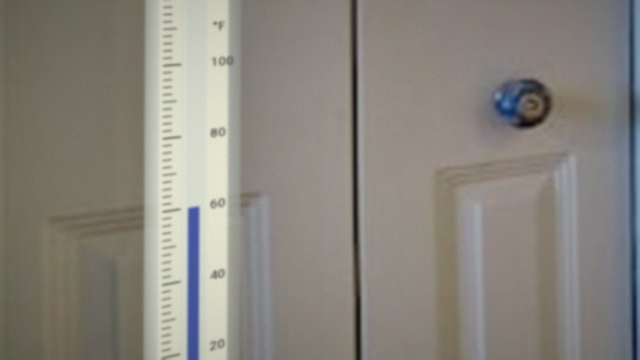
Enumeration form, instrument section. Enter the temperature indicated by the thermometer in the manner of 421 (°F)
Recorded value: 60 (°F)
